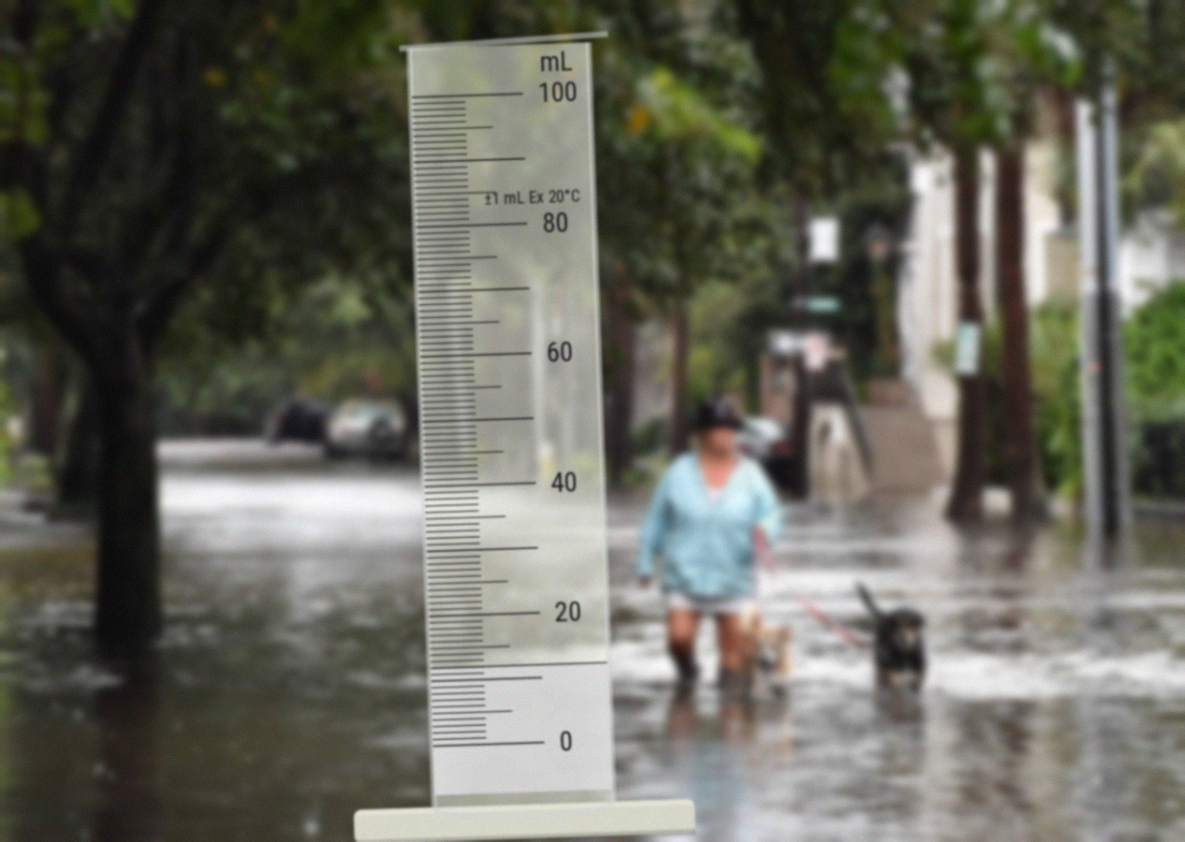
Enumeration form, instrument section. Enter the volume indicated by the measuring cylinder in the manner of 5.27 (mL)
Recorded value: 12 (mL)
